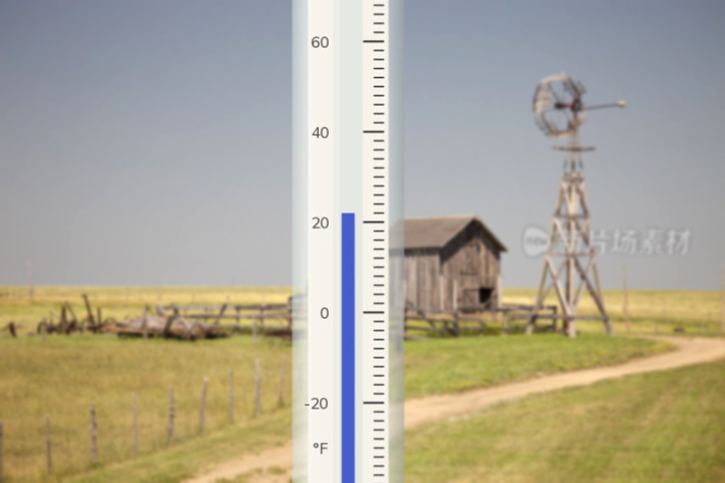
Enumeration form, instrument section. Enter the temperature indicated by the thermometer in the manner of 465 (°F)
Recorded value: 22 (°F)
